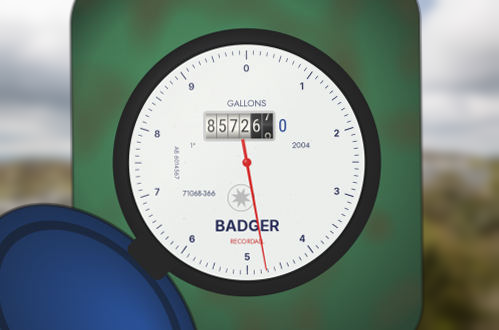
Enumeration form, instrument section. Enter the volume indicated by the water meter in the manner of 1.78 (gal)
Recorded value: 8572674.7 (gal)
